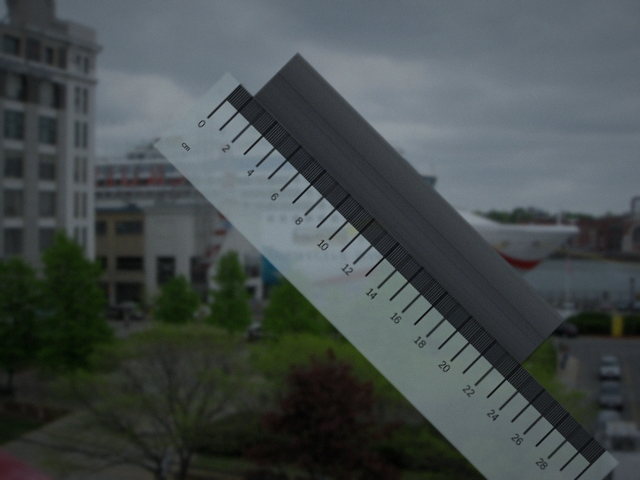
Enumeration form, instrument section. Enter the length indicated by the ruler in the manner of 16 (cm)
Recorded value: 22 (cm)
